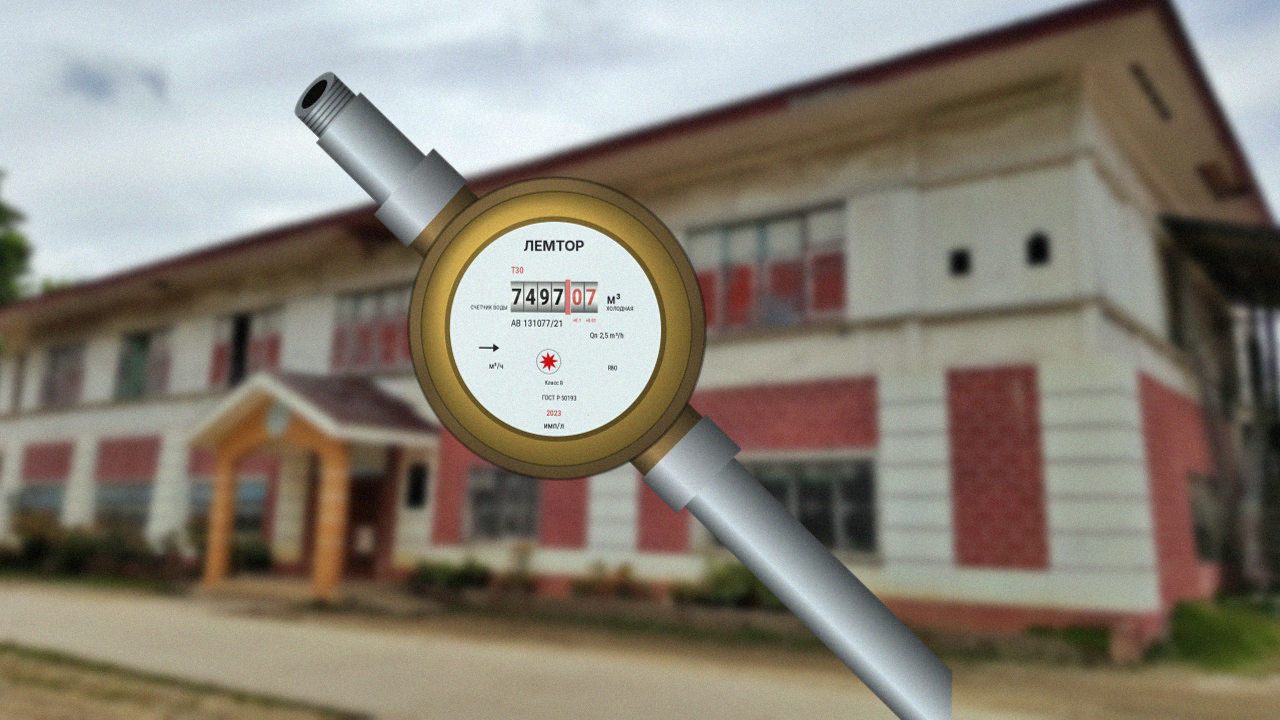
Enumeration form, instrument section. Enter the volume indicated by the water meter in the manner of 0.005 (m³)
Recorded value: 7497.07 (m³)
